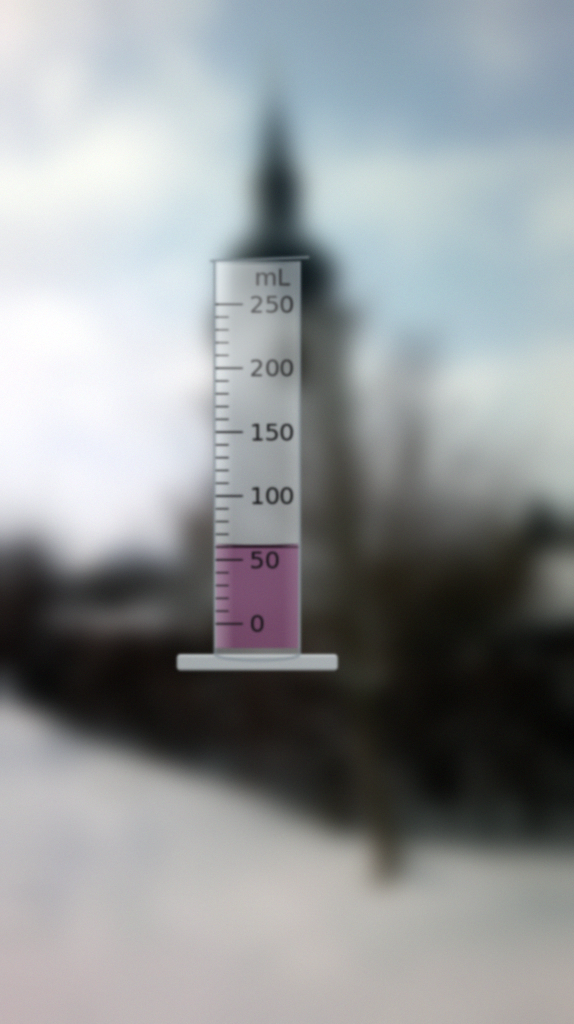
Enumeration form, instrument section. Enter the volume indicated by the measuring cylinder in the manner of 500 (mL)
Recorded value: 60 (mL)
